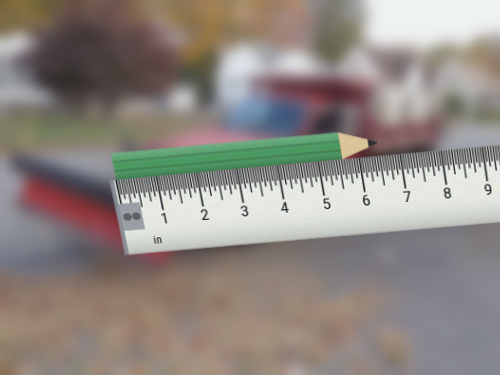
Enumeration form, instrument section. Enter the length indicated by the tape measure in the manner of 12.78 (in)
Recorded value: 6.5 (in)
